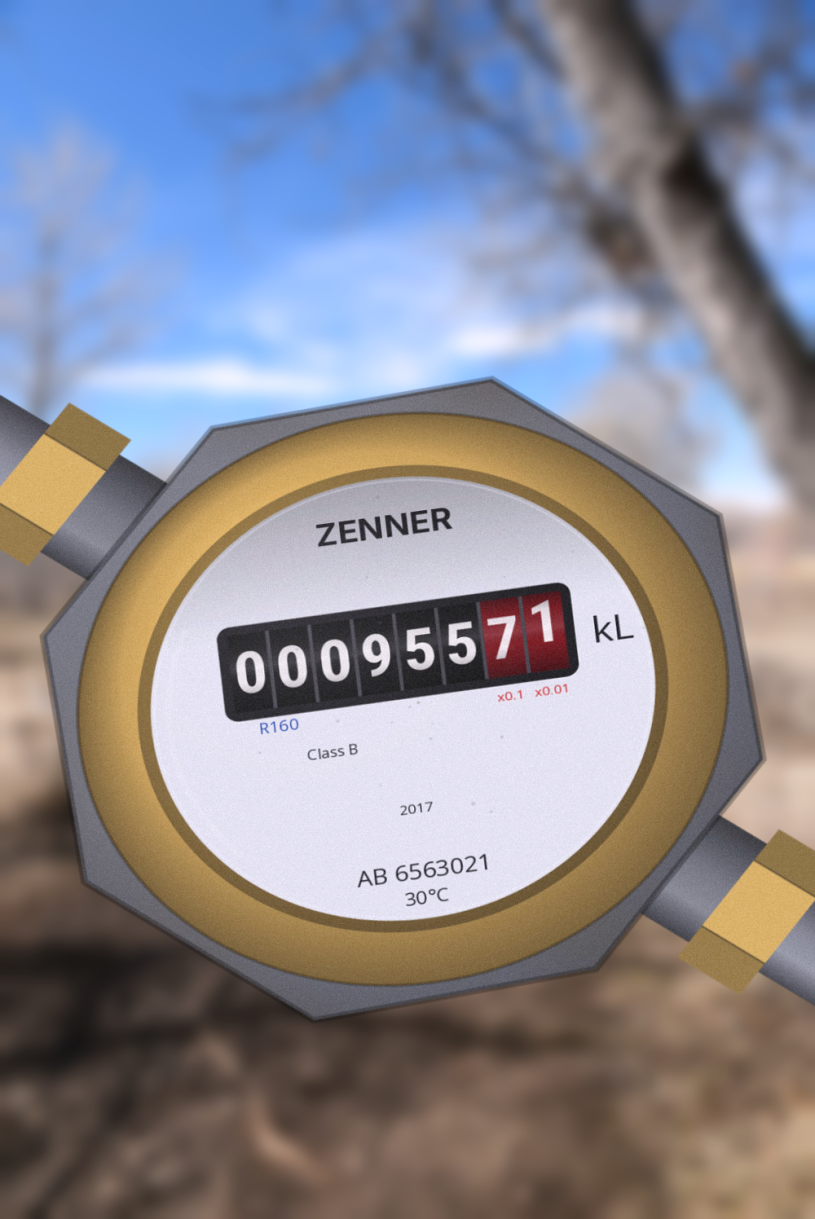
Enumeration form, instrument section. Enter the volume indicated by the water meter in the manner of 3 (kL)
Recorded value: 955.71 (kL)
